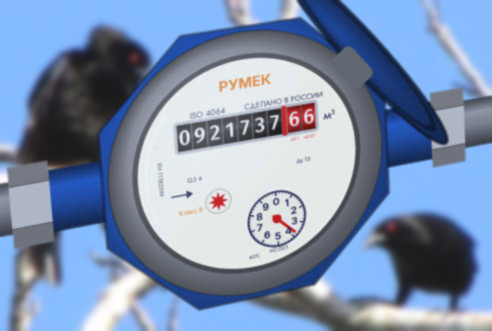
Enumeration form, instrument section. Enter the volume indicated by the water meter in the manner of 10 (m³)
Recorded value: 921737.663 (m³)
